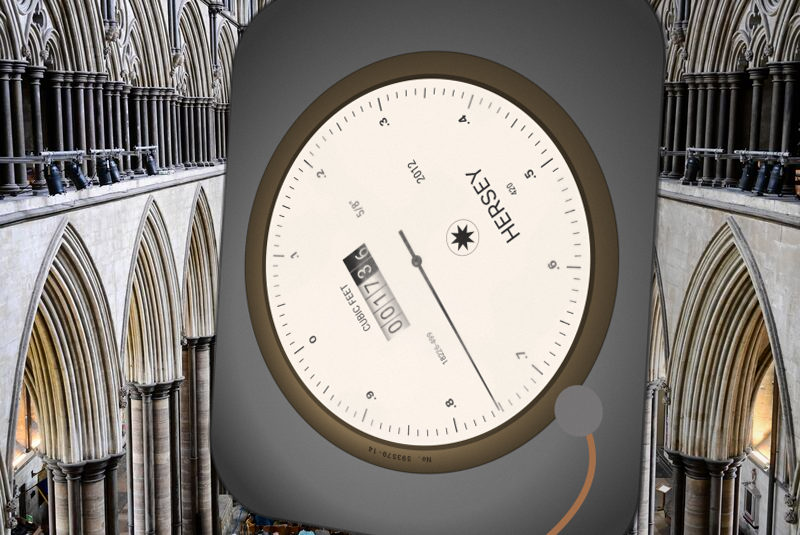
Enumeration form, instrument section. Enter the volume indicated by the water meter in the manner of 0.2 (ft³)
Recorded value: 1735.75 (ft³)
